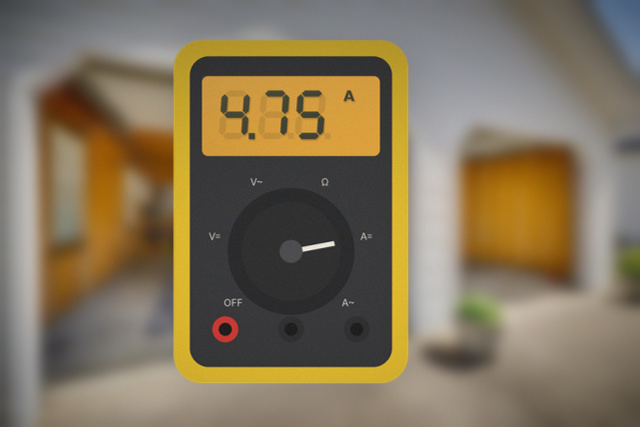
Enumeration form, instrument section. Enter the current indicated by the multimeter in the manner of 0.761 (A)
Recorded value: 4.75 (A)
